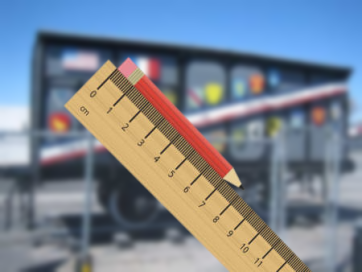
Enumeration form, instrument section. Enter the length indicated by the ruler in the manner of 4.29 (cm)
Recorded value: 8 (cm)
